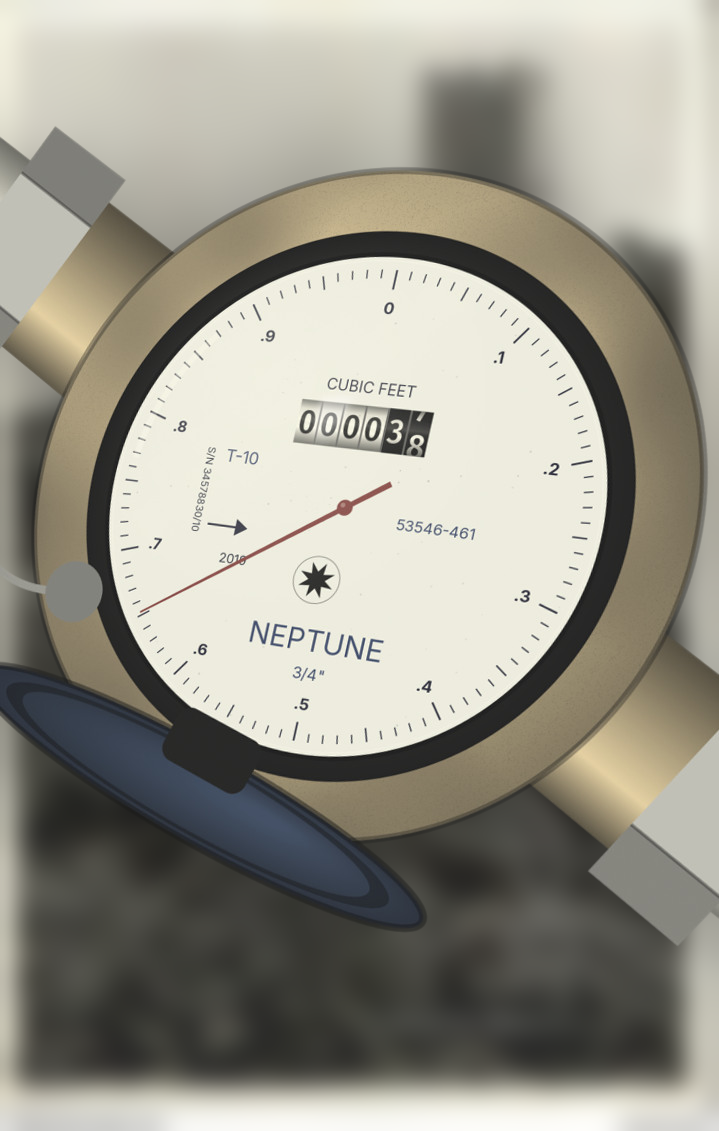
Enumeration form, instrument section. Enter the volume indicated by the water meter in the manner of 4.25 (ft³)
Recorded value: 37.65 (ft³)
